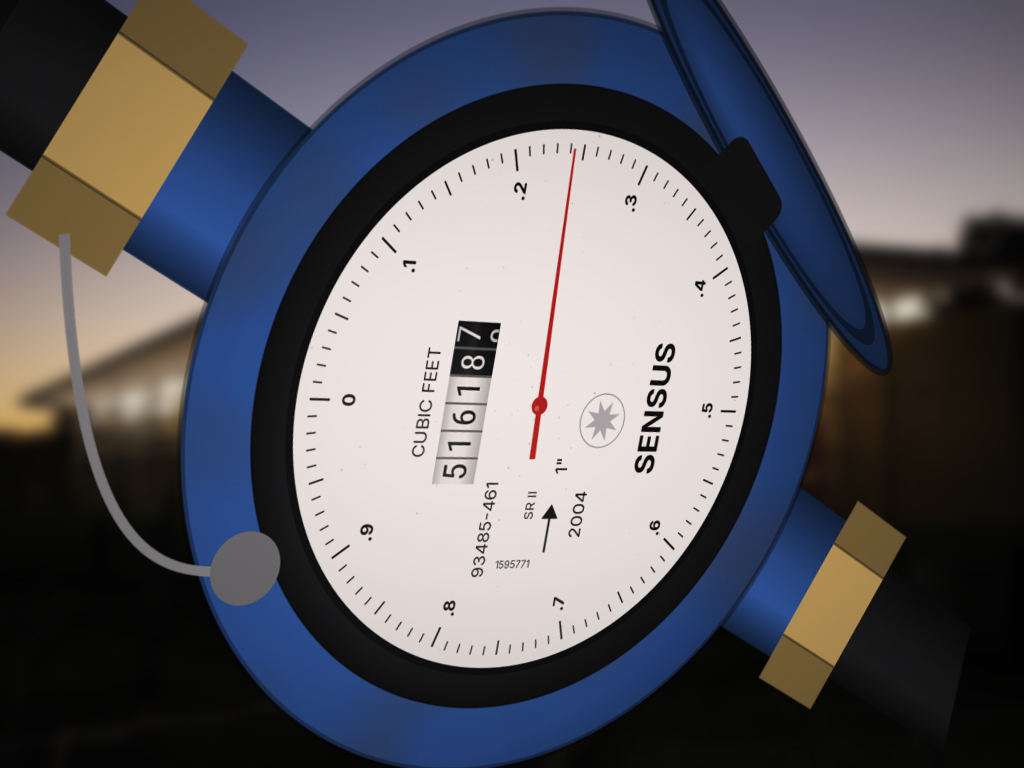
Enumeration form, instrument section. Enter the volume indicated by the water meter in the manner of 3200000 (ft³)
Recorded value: 516187.24 (ft³)
